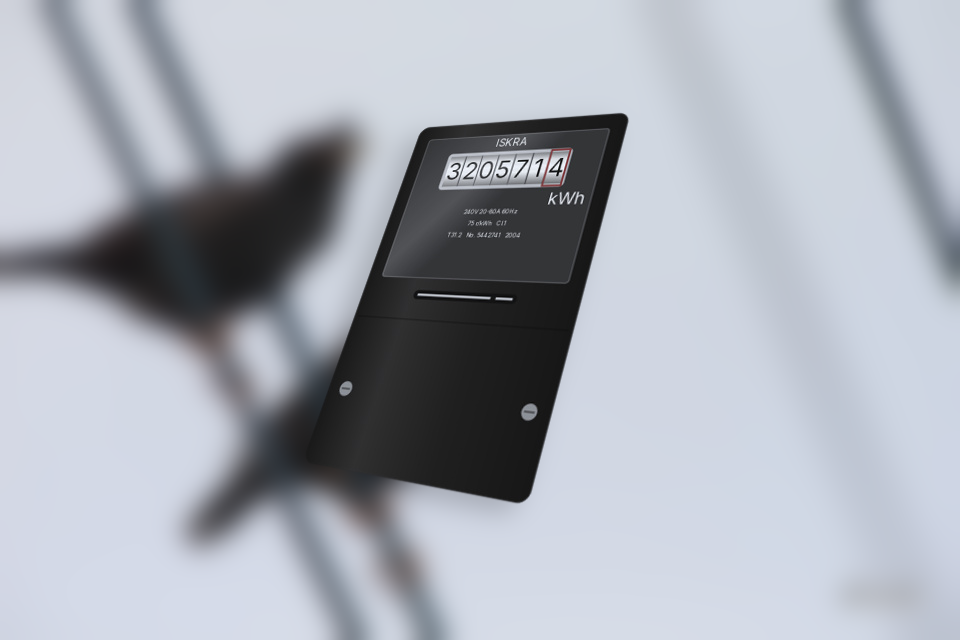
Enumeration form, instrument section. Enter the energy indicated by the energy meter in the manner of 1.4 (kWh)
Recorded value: 320571.4 (kWh)
